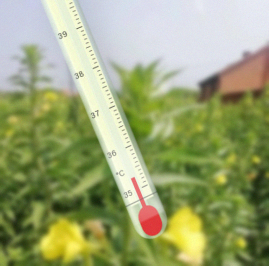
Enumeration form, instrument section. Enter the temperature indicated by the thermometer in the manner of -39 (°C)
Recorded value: 35.3 (°C)
